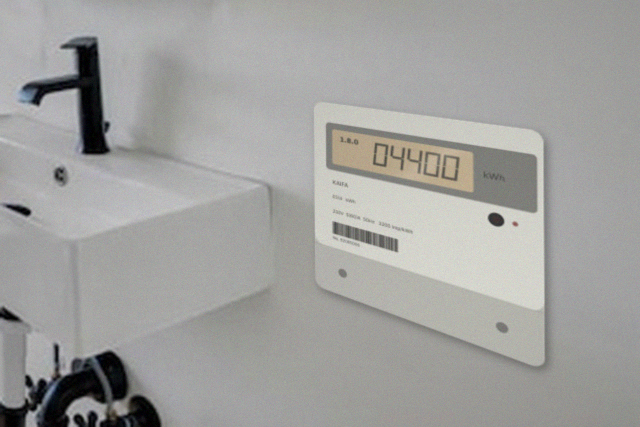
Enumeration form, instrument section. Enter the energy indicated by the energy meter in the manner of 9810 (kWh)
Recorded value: 4400 (kWh)
